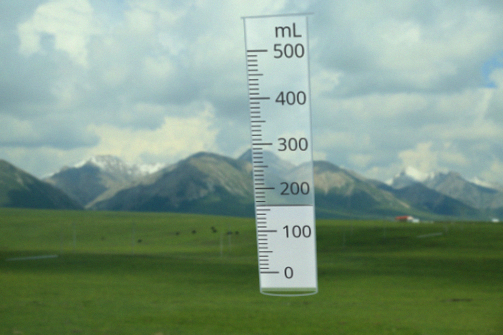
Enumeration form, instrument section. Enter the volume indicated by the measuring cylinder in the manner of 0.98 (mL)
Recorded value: 160 (mL)
